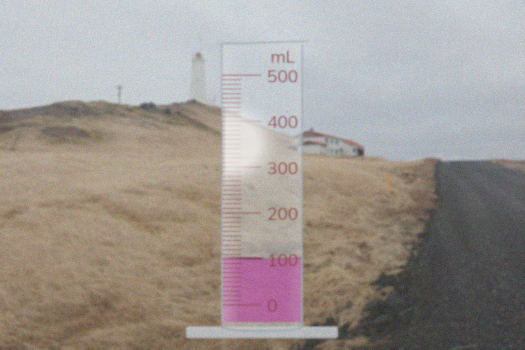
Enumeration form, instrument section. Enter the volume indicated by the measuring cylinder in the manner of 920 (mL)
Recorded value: 100 (mL)
